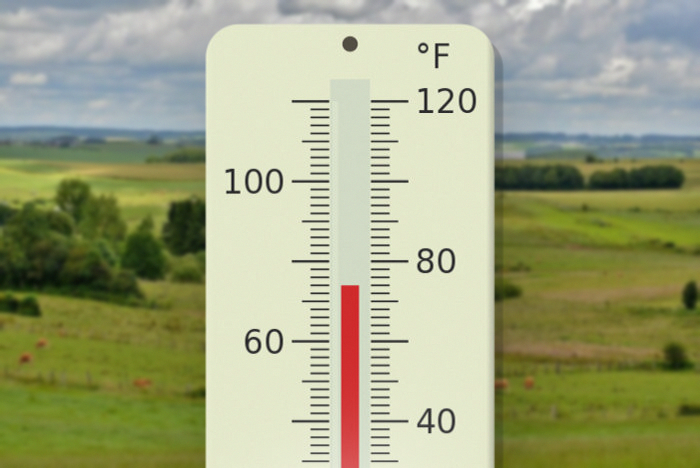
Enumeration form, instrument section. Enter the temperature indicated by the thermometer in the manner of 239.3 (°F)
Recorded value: 74 (°F)
